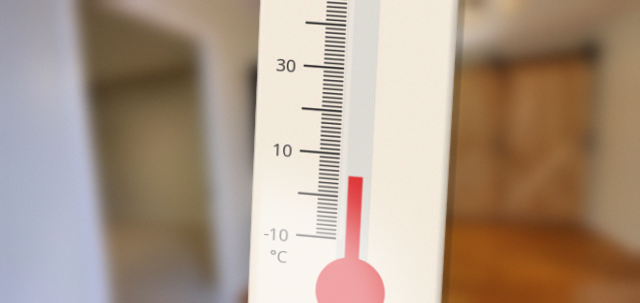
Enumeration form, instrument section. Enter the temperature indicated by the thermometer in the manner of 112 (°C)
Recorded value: 5 (°C)
